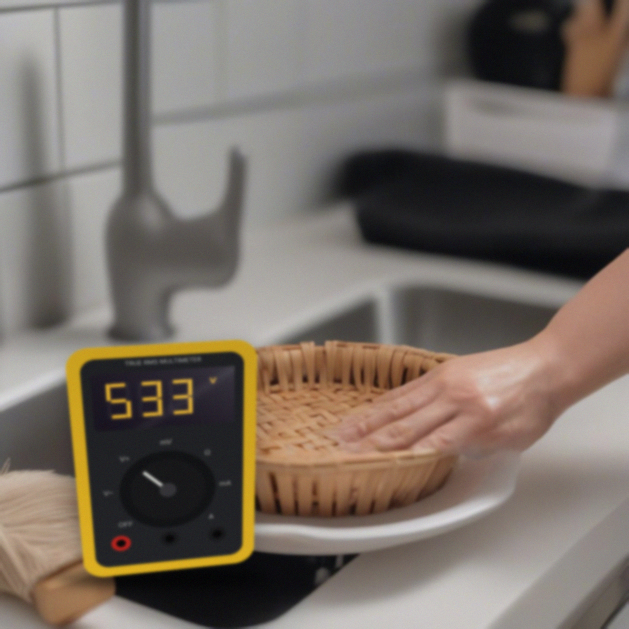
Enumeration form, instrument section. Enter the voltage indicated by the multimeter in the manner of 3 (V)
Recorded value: 533 (V)
